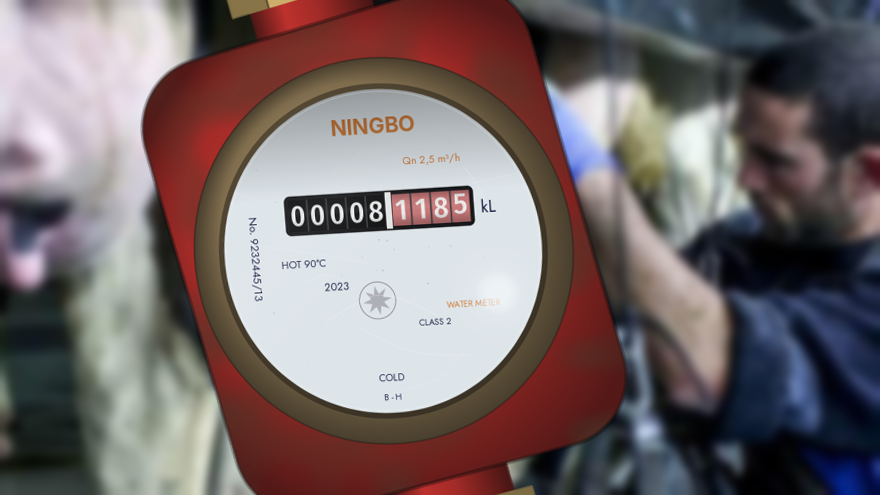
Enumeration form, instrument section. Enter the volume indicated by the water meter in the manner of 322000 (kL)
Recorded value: 8.1185 (kL)
